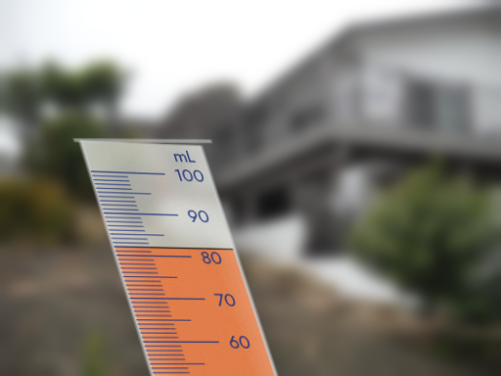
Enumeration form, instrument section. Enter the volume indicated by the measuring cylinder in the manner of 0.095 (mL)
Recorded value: 82 (mL)
